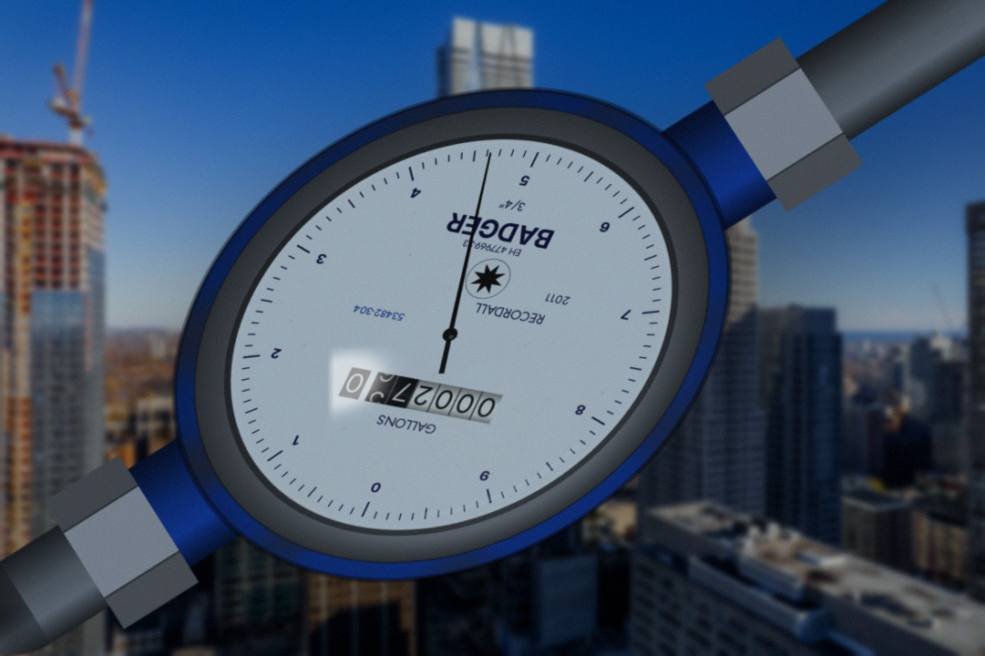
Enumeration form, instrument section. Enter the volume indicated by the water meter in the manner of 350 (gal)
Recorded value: 2754.6 (gal)
